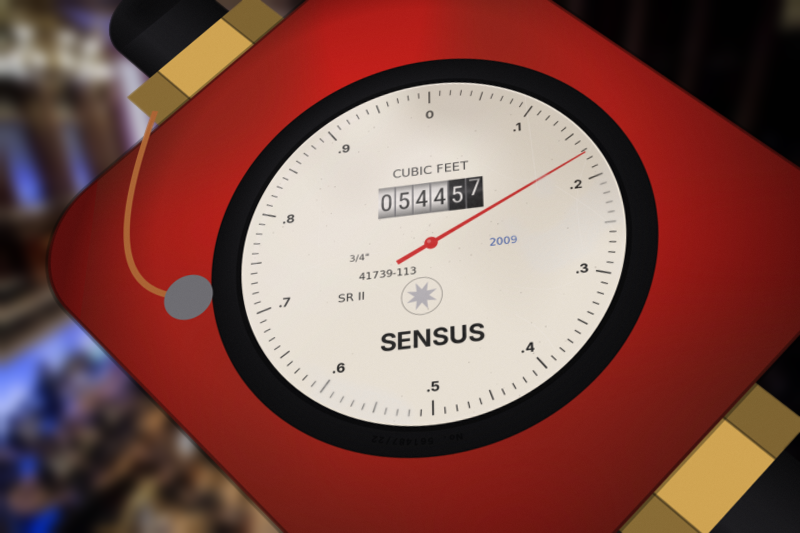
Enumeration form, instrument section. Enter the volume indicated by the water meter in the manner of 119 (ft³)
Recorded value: 54457.17 (ft³)
